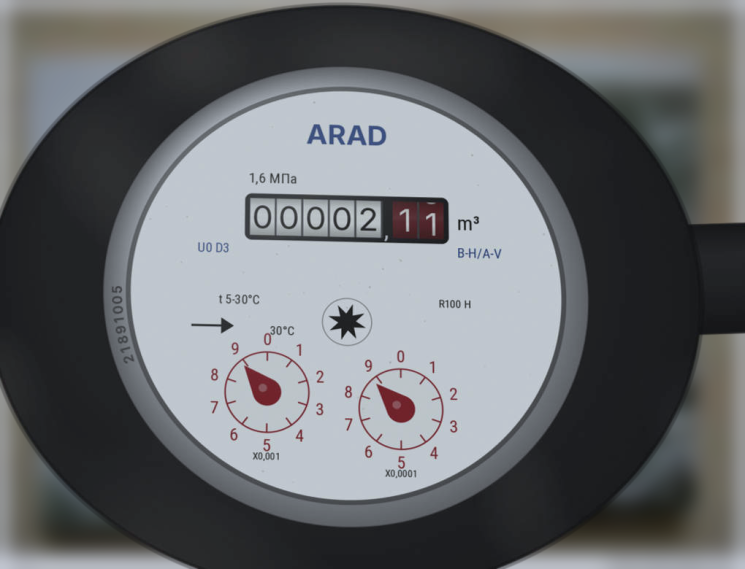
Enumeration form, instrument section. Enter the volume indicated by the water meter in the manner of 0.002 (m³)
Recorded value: 2.1088 (m³)
